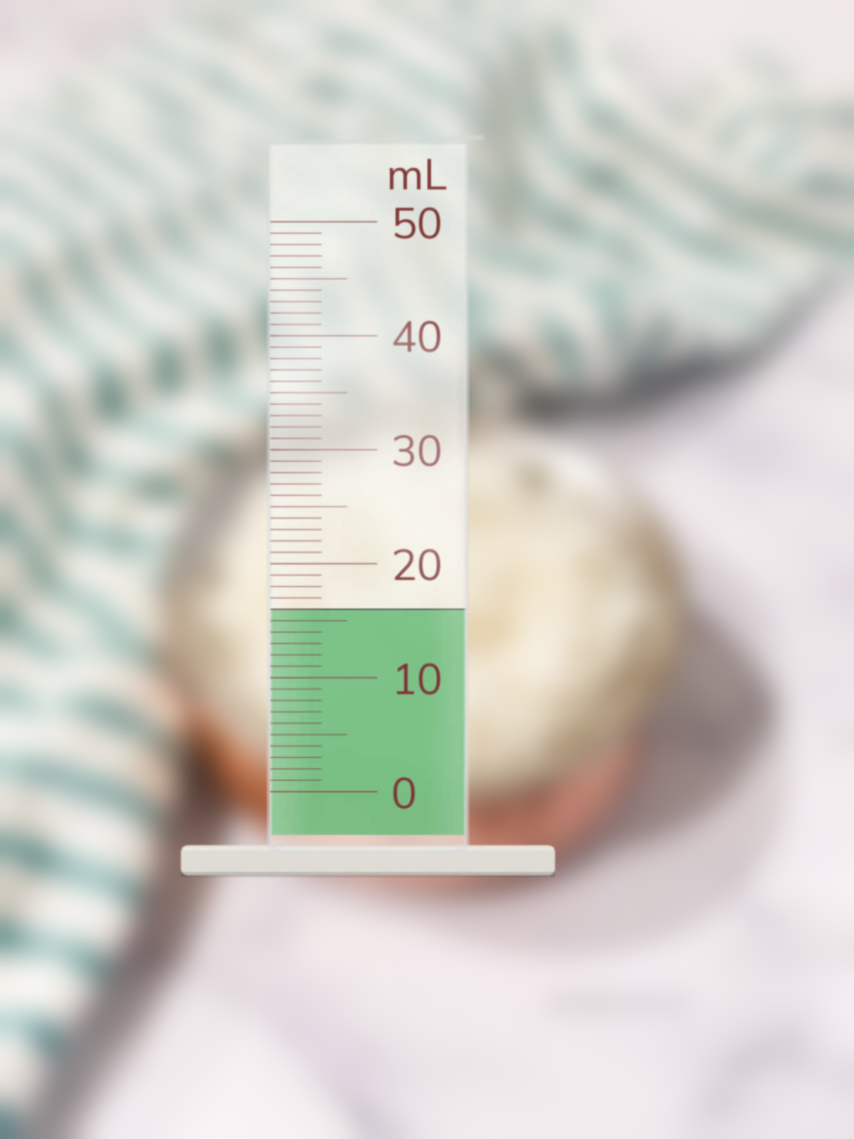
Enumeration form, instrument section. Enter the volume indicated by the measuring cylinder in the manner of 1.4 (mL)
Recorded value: 16 (mL)
